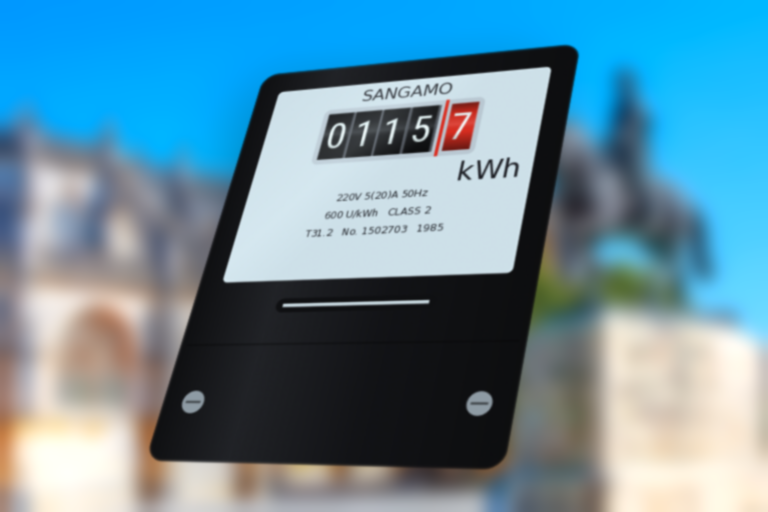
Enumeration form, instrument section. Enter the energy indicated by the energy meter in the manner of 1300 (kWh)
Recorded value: 115.7 (kWh)
